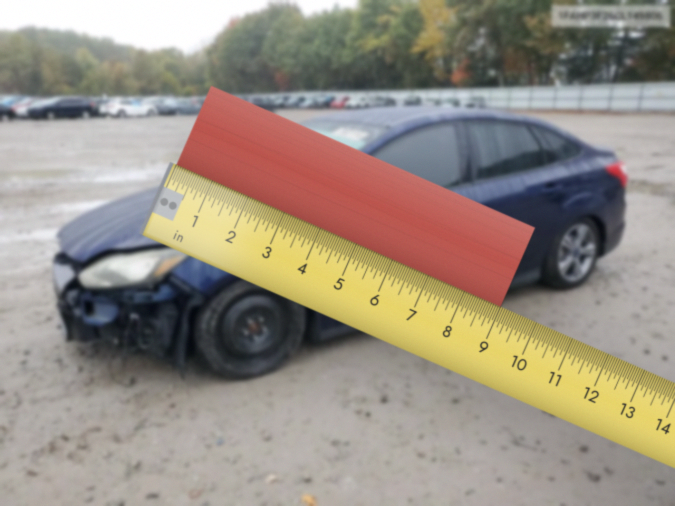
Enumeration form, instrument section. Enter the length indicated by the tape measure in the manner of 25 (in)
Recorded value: 9 (in)
